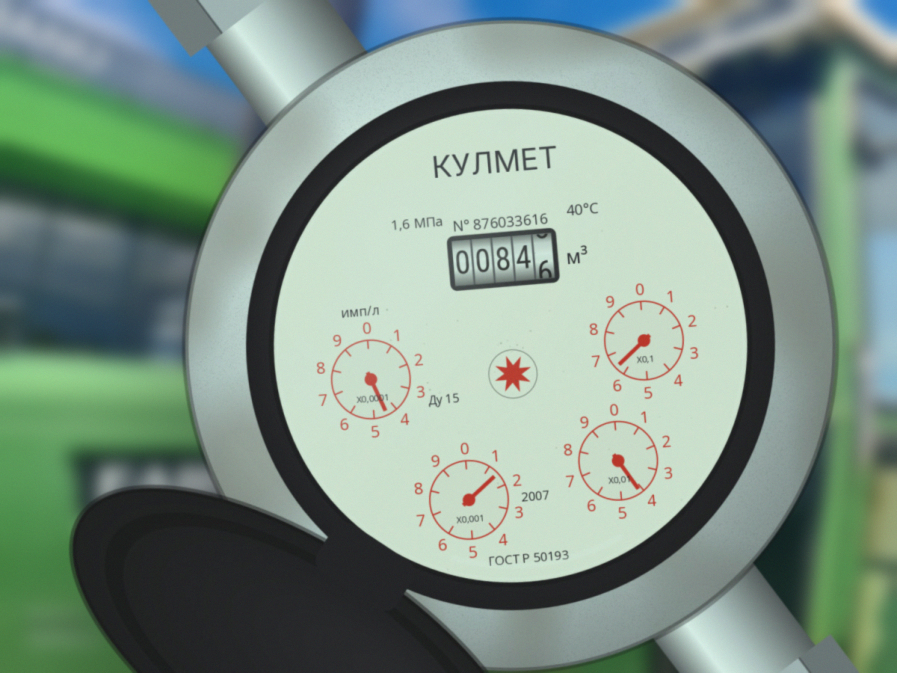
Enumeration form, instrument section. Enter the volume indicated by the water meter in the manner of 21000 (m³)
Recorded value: 845.6414 (m³)
